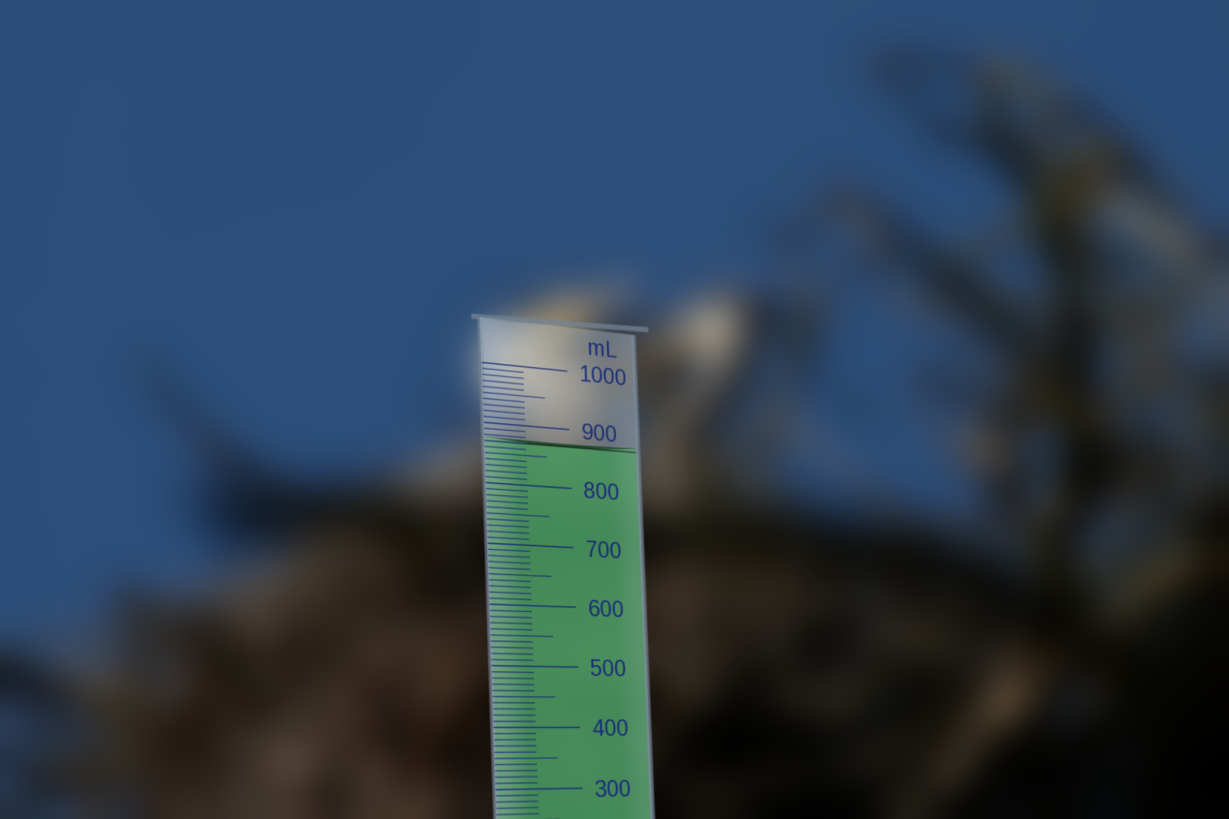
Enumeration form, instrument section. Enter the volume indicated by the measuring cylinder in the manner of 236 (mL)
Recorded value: 870 (mL)
